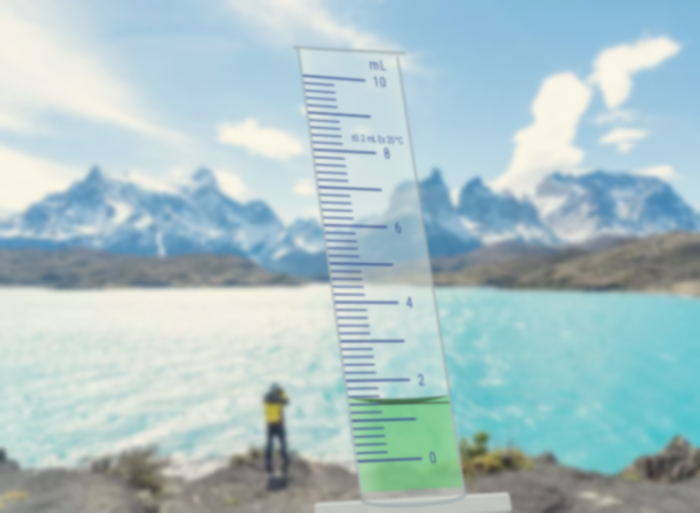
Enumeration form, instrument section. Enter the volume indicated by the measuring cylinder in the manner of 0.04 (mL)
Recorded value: 1.4 (mL)
